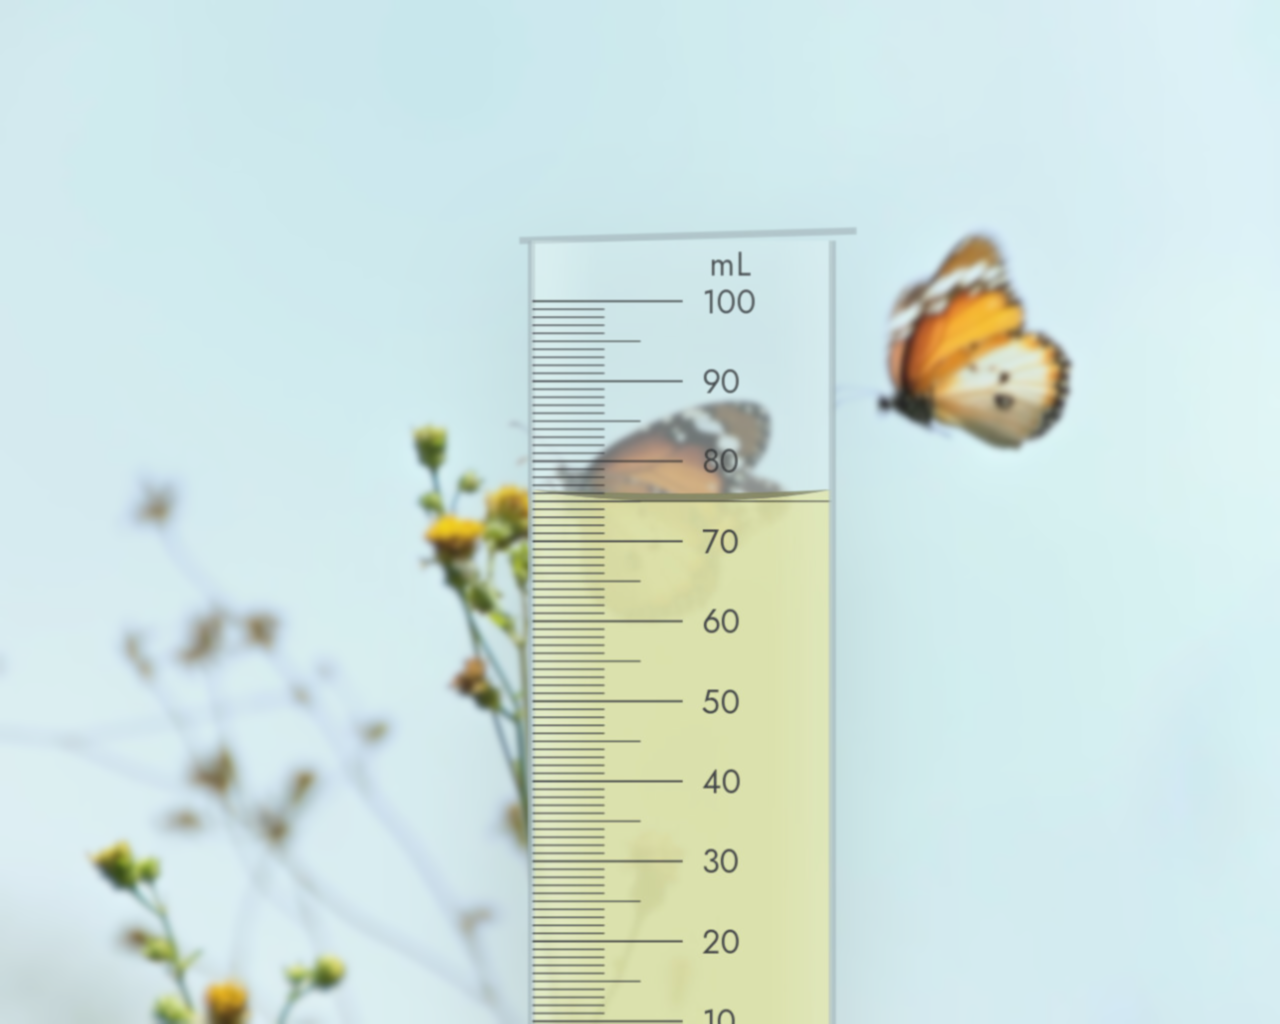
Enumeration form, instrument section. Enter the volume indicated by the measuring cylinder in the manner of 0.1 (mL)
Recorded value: 75 (mL)
